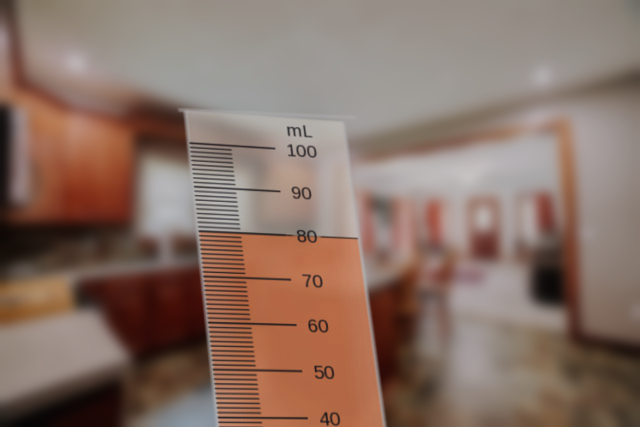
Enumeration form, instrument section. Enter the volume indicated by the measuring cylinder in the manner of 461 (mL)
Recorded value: 80 (mL)
